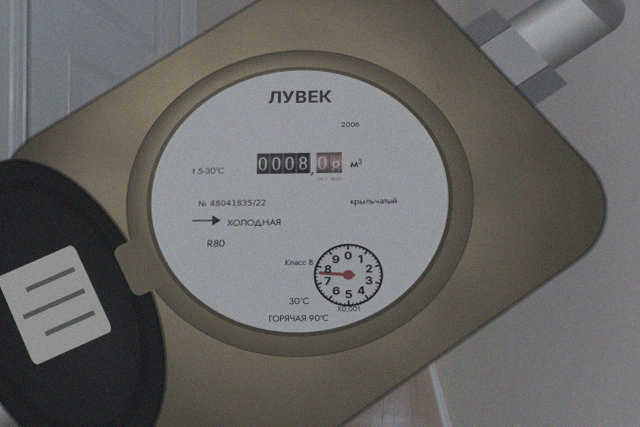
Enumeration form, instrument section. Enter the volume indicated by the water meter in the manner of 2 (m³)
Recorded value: 8.077 (m³)
